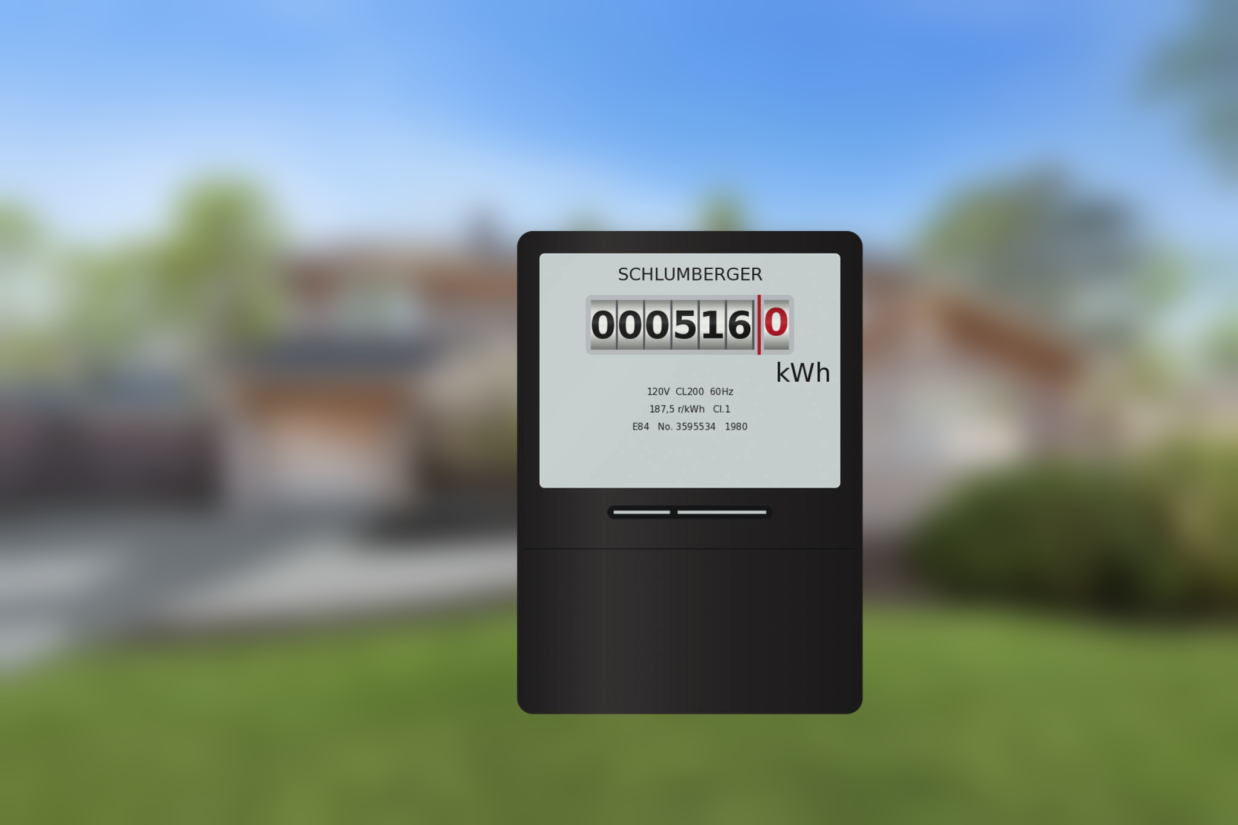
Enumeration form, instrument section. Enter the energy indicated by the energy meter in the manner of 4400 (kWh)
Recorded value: 516.0 (kWh)
